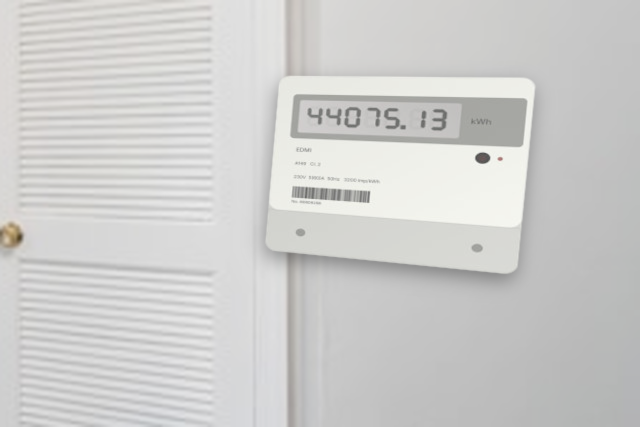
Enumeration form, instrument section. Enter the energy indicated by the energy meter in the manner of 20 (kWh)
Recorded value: 44075.13 (kWh)
